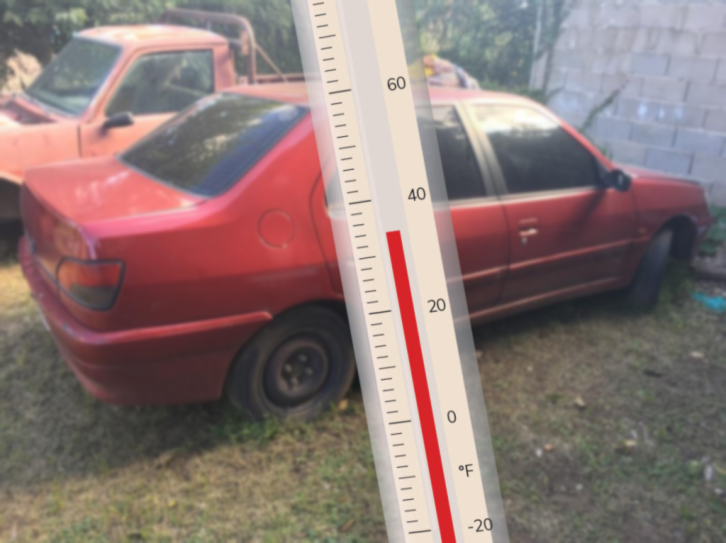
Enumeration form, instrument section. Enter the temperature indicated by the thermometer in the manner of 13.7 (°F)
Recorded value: 34 (°F)
